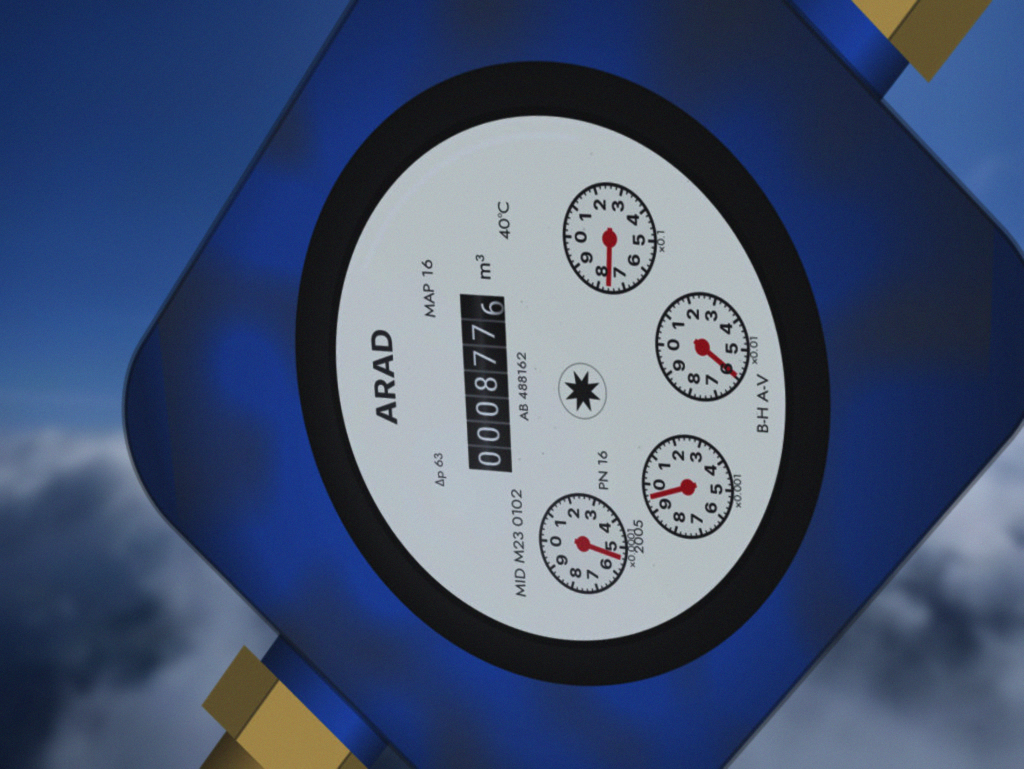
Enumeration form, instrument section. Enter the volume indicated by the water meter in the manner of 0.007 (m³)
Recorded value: 8775.7595 (m³)
